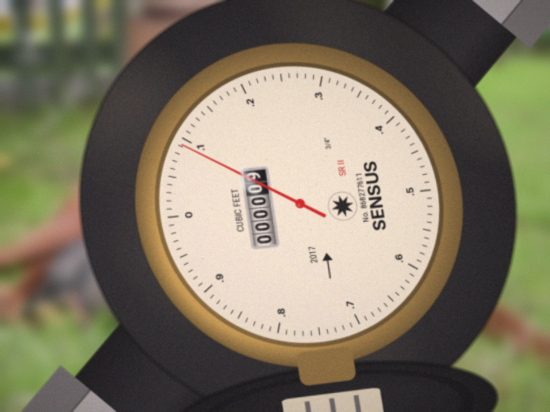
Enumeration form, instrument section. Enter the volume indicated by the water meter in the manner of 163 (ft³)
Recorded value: 9.09 (ft³)
